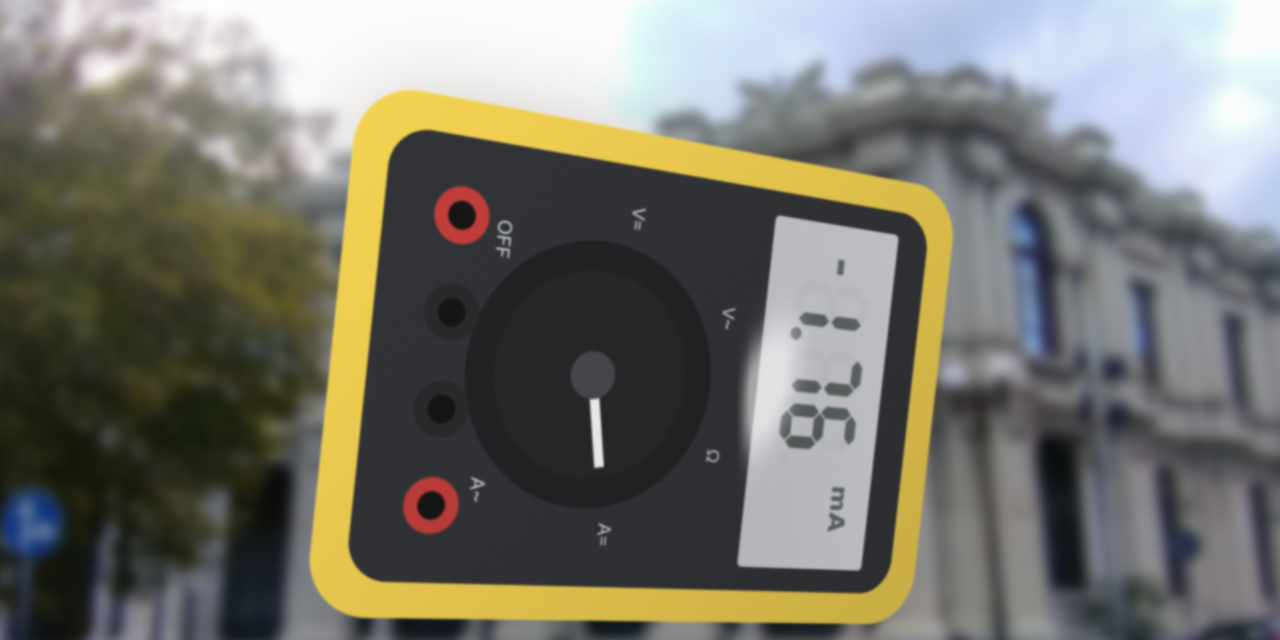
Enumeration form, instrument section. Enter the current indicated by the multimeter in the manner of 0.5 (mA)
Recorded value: -1.76 (mA)
